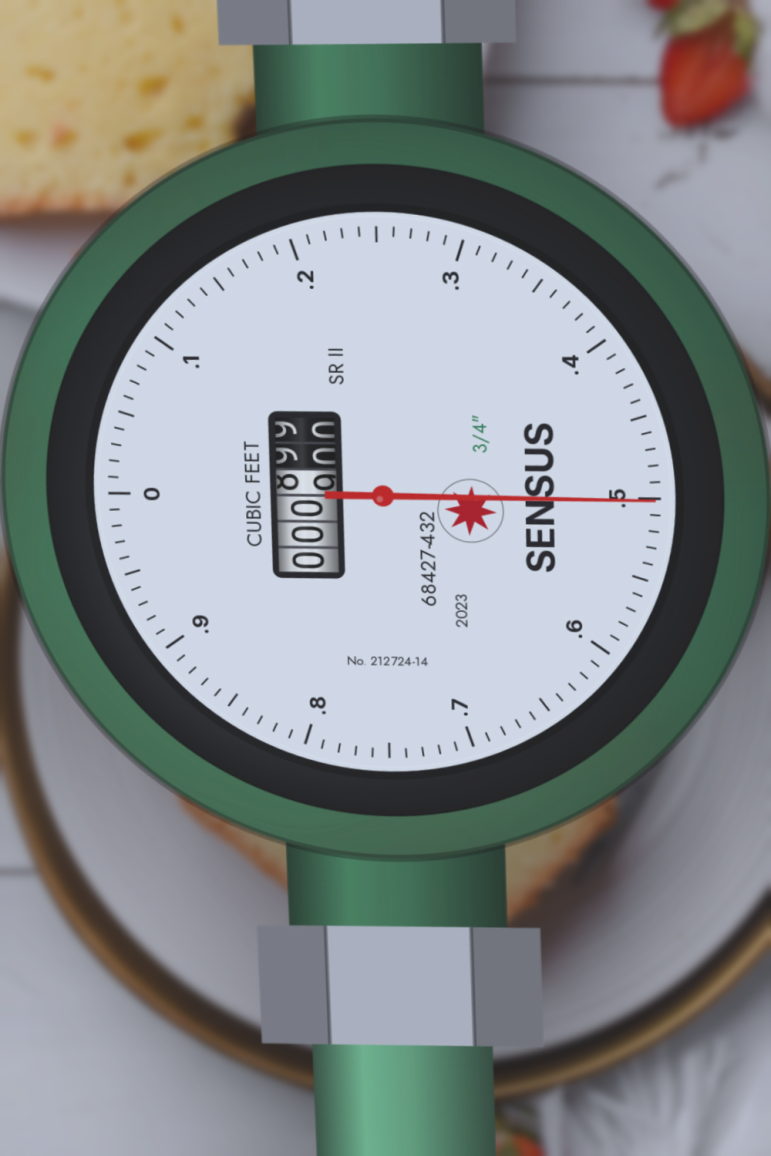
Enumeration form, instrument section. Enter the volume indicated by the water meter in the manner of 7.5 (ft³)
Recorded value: 899.50 (ft³)
